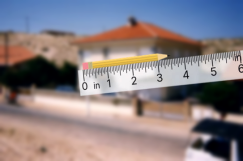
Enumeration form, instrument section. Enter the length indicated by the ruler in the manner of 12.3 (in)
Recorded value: 3.5 (in)
